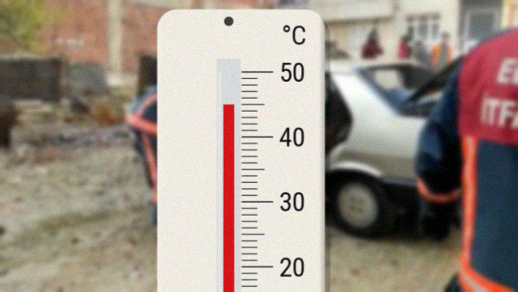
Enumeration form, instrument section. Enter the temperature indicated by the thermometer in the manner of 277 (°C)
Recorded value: 45 (°C)
